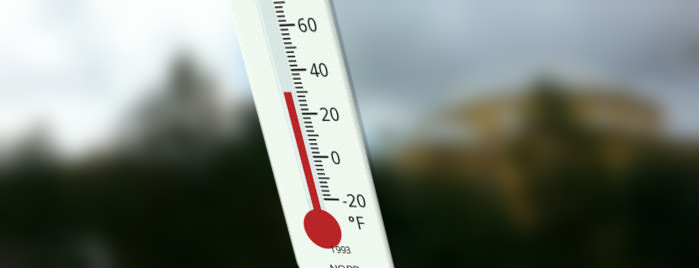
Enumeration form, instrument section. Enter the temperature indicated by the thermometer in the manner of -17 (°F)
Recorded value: 30 (°F)
